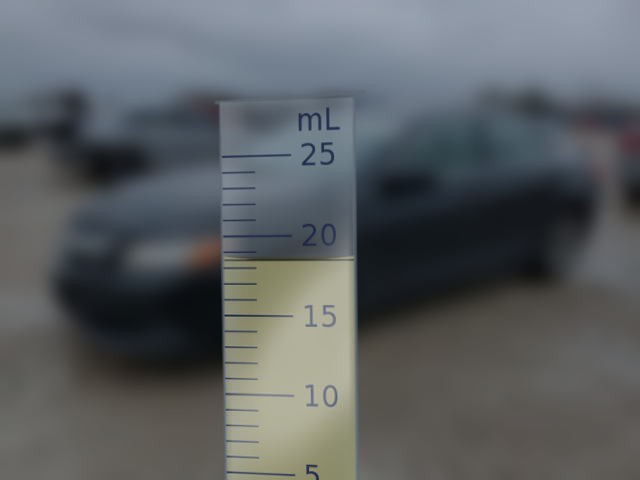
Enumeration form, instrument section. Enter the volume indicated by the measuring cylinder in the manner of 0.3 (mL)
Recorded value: 18.5 (mL)
